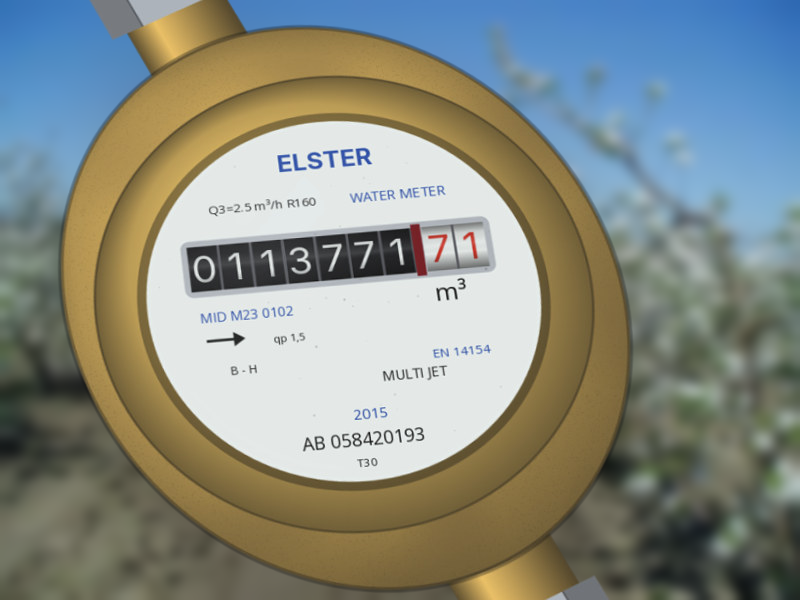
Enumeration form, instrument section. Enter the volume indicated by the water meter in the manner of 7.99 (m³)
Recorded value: 113771.71 (m³)
